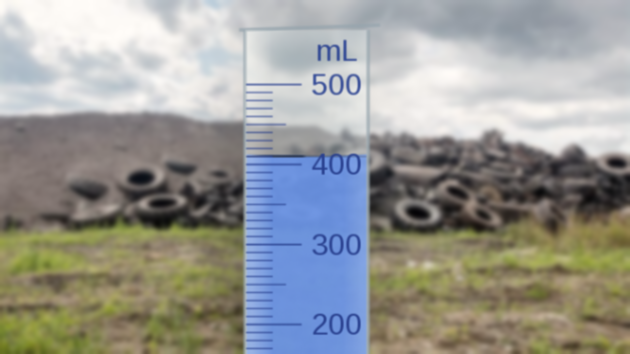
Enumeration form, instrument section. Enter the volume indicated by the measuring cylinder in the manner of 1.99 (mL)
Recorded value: 410 (mL)
